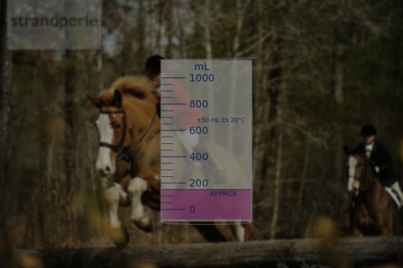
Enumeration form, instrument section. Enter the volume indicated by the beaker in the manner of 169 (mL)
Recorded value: 150 (mL)
